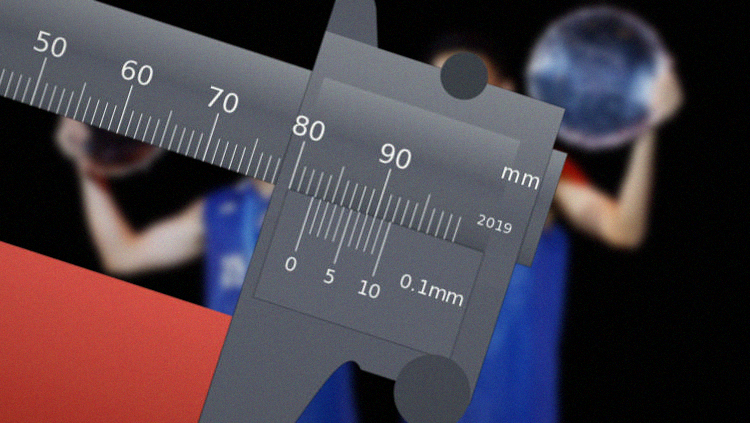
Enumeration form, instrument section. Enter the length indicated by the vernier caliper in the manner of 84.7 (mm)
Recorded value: 82.8 (mm)
